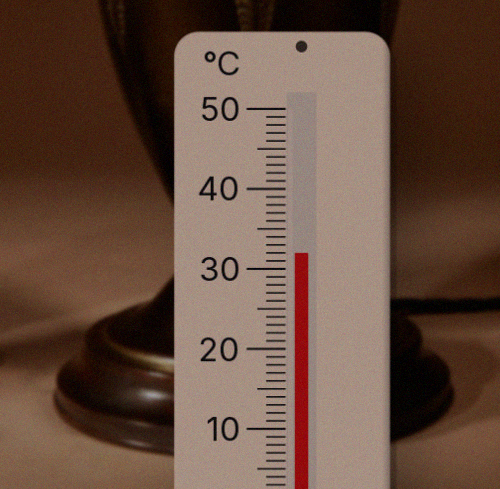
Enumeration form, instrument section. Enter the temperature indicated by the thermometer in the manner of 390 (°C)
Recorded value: 32 (°C)
